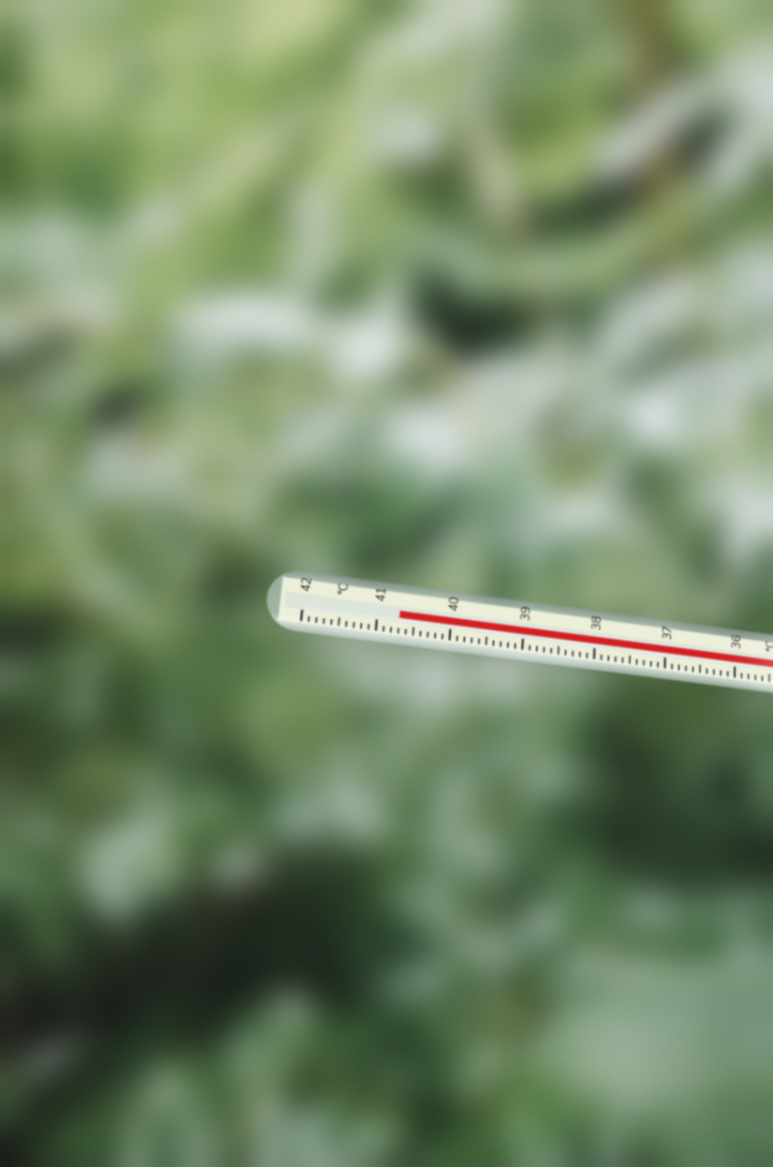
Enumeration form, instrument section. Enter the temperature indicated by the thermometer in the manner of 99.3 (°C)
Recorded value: 40.7 (°C)
